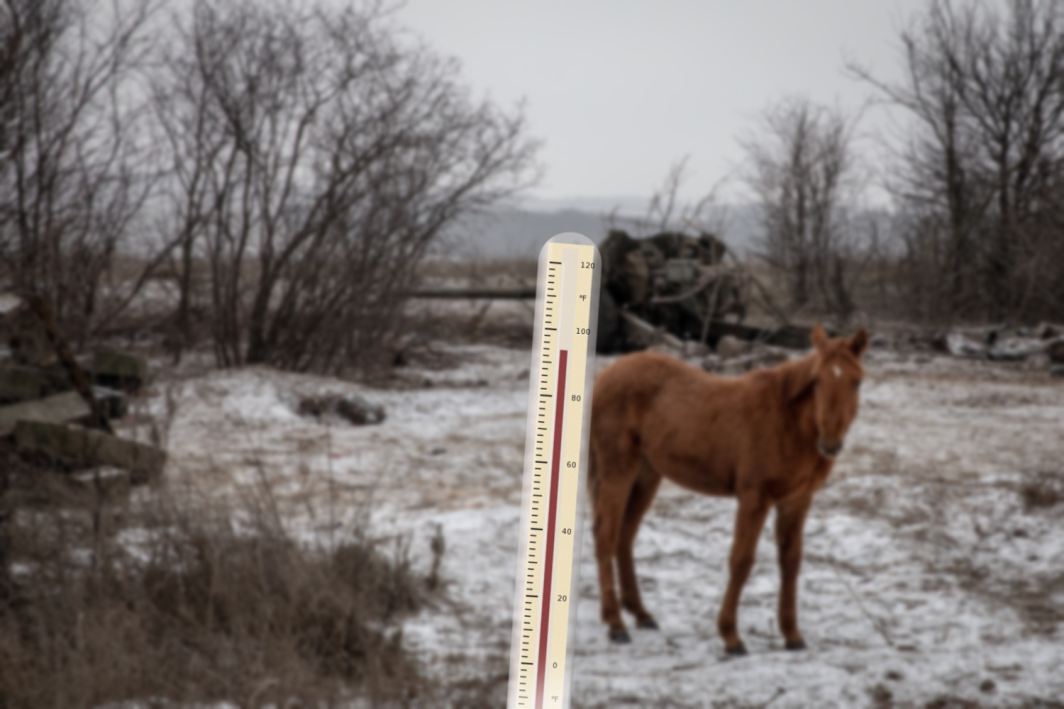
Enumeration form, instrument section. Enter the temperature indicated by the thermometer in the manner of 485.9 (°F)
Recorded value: 94 (°F)
